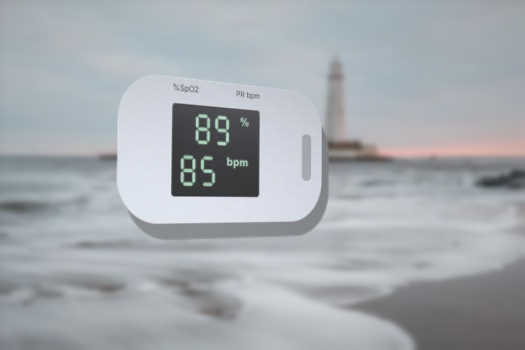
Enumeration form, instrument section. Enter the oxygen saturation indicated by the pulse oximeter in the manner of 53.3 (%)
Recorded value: 89 (%)
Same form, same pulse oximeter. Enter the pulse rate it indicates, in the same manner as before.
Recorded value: 85 (bpm)
